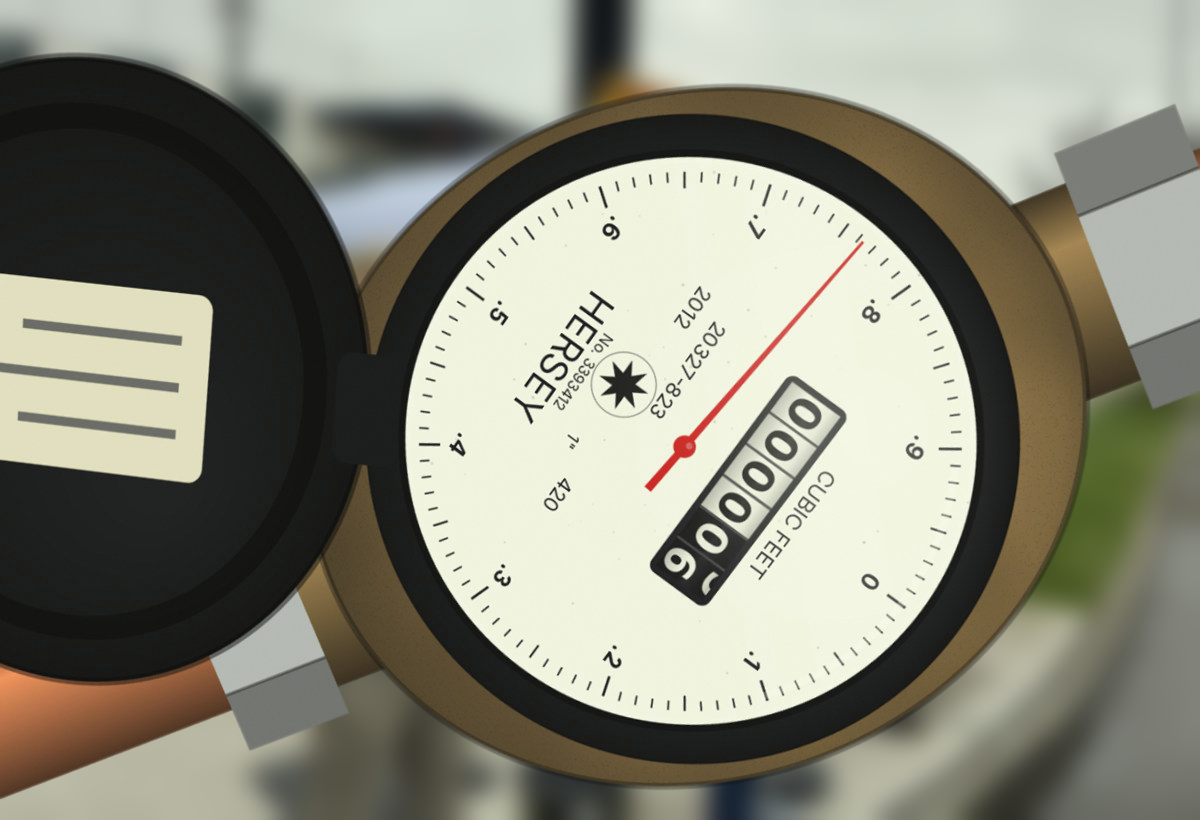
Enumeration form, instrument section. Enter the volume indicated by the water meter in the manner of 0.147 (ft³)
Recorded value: 5.76 (ft³)
